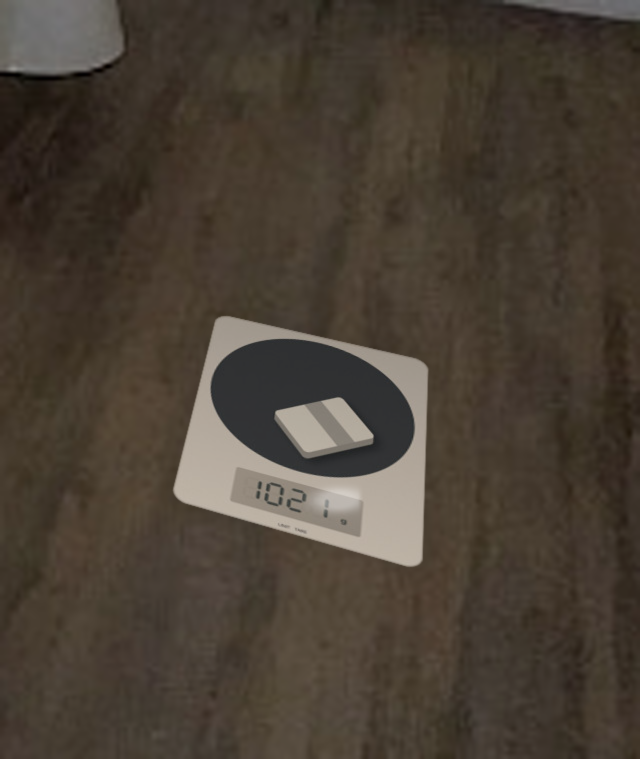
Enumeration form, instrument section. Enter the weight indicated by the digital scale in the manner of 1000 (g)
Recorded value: 1021 (g)
